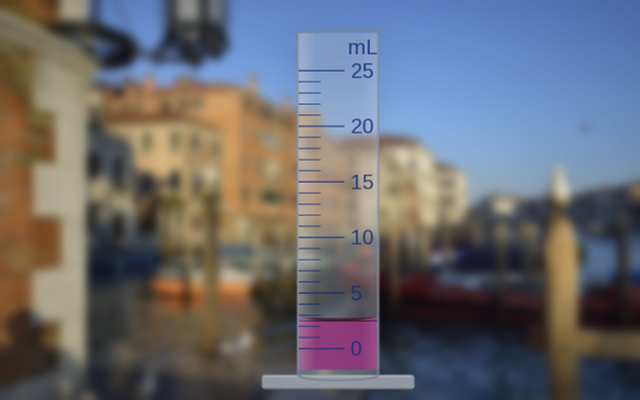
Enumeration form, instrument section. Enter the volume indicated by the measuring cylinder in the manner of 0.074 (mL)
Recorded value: 2.5 (mL)
